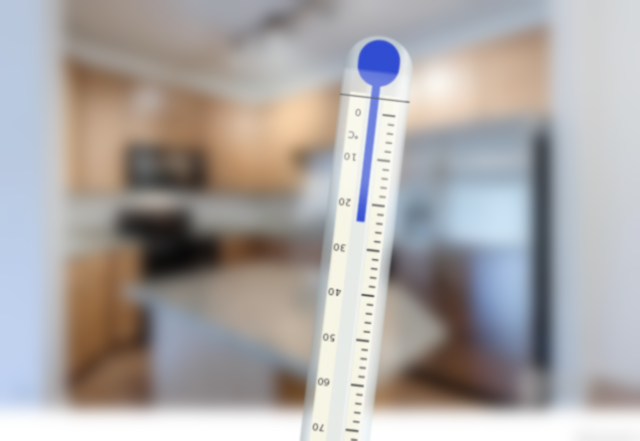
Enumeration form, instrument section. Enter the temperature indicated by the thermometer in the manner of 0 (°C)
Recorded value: 24 (°C)
